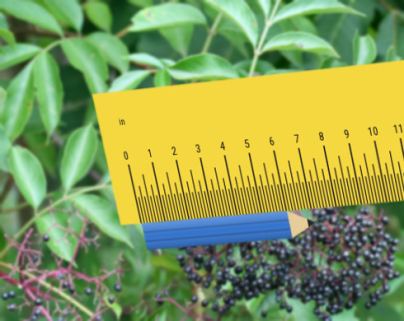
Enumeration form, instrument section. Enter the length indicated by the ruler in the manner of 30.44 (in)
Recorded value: 7 (in)
